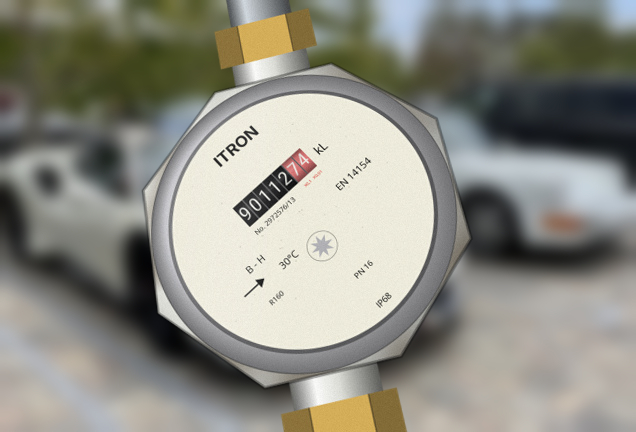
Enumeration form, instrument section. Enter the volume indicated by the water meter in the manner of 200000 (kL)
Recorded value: 90112.74 (kL)
